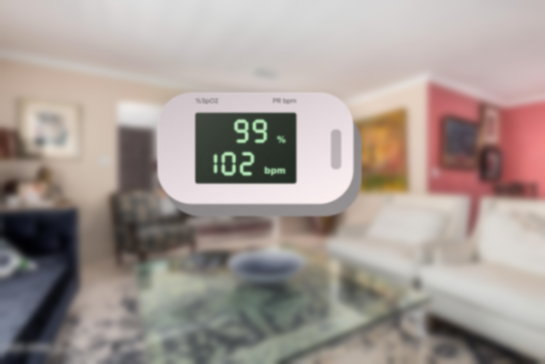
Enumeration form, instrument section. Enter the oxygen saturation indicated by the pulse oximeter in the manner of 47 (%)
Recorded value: 99 (%)
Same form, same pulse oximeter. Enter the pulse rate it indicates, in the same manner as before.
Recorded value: 102 (bpm)
